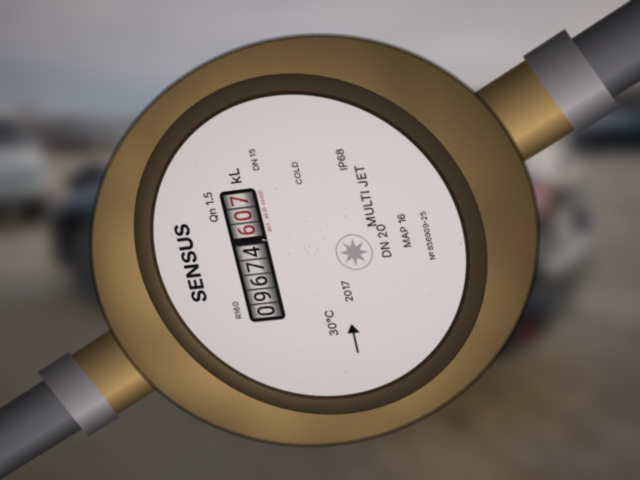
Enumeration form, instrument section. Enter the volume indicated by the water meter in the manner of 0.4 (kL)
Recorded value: 9674.607 (kL)
